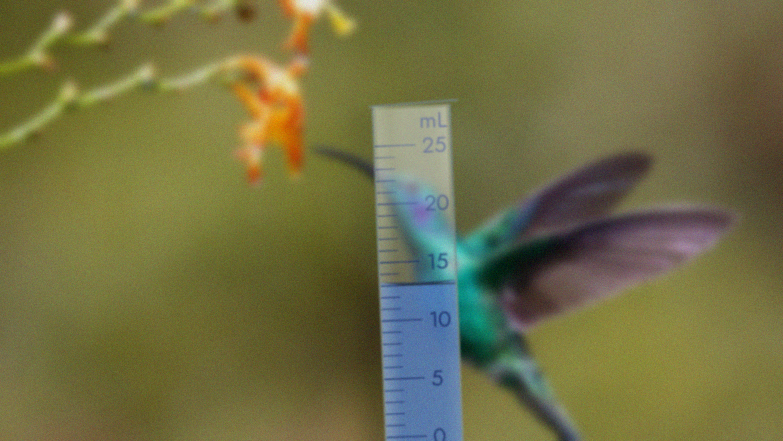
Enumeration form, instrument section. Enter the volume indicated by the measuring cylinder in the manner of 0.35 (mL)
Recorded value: 13 (mL)
